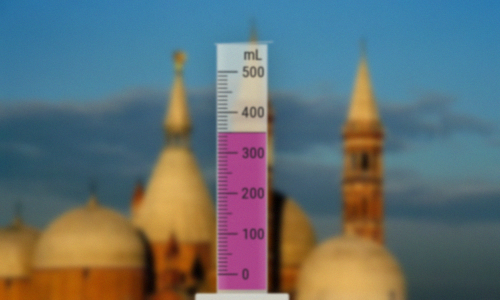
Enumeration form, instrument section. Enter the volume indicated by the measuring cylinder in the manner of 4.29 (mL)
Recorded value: 350 (mL)
